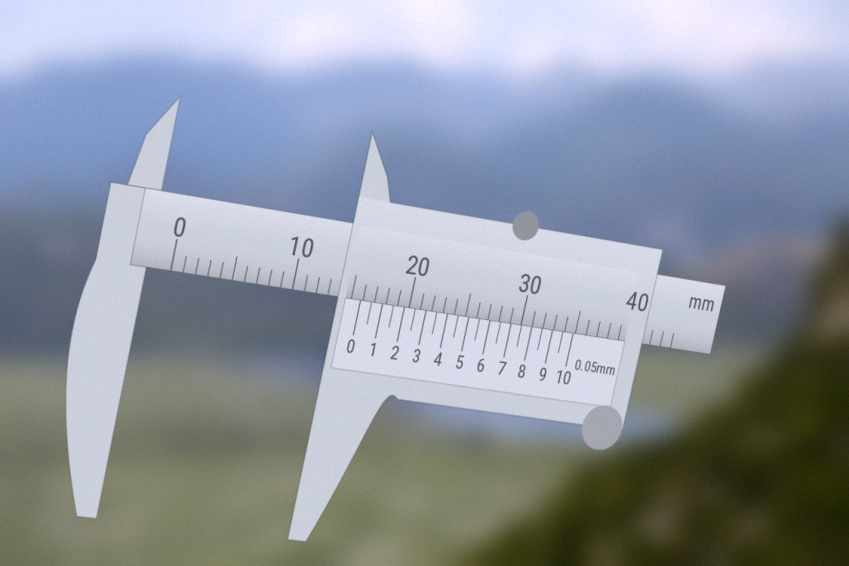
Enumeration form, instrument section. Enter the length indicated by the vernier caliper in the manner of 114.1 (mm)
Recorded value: 15.8 (mm)
